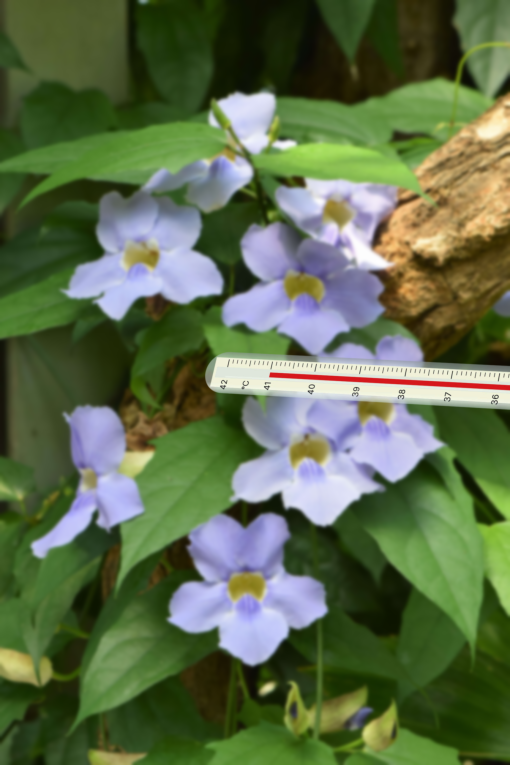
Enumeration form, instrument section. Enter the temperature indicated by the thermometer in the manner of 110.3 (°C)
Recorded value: 41 (°C)
